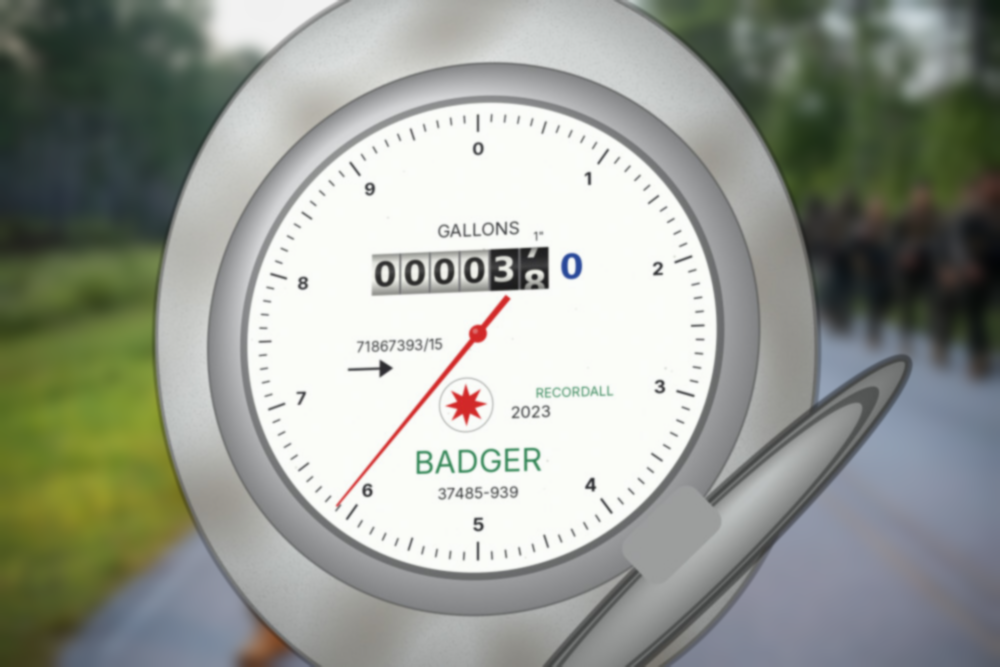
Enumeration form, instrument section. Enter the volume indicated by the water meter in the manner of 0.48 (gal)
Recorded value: 376.1 (gal)
